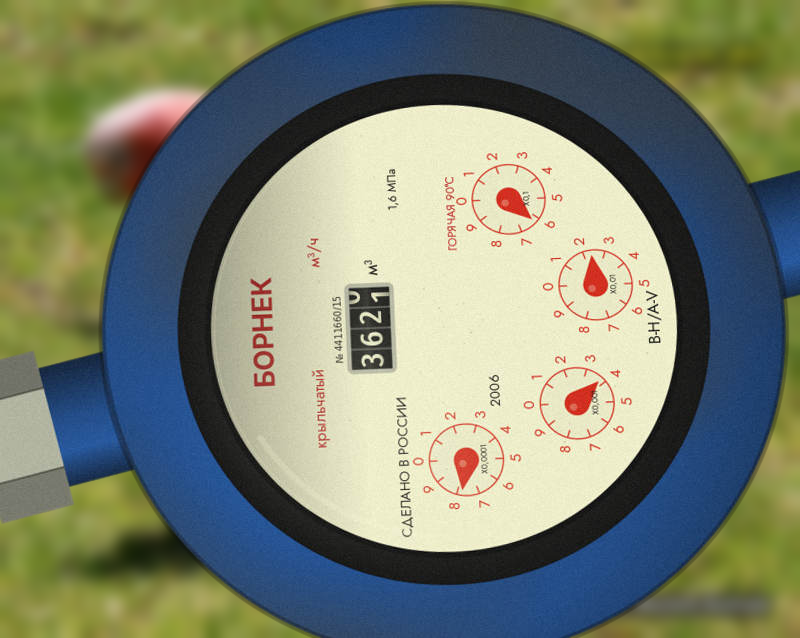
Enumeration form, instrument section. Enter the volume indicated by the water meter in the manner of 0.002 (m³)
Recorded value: 3620.6237 (m³)
